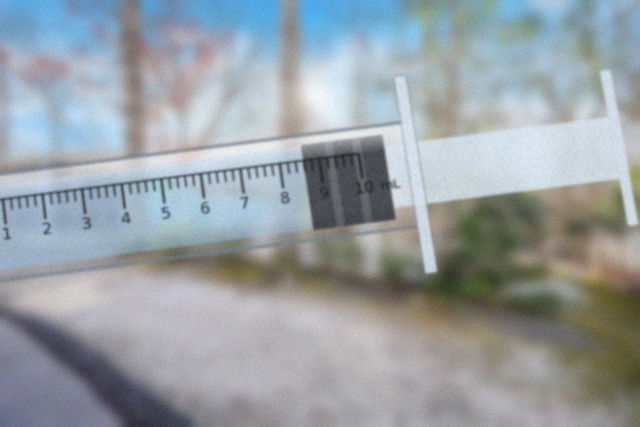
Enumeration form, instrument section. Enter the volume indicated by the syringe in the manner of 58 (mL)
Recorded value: 8.6 (mL)
